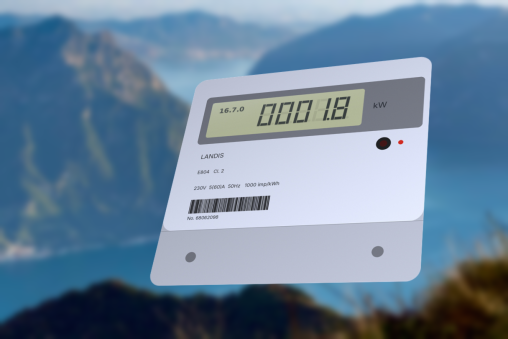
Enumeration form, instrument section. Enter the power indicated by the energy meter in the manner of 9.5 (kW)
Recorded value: 1.8 (kW)
